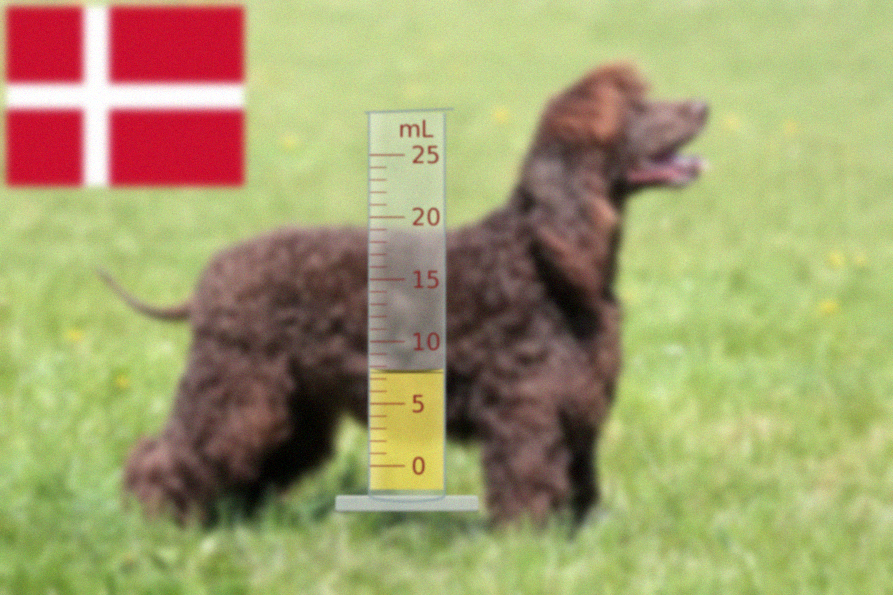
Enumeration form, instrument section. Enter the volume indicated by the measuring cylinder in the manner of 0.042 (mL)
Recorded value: 7.5 (mL)
